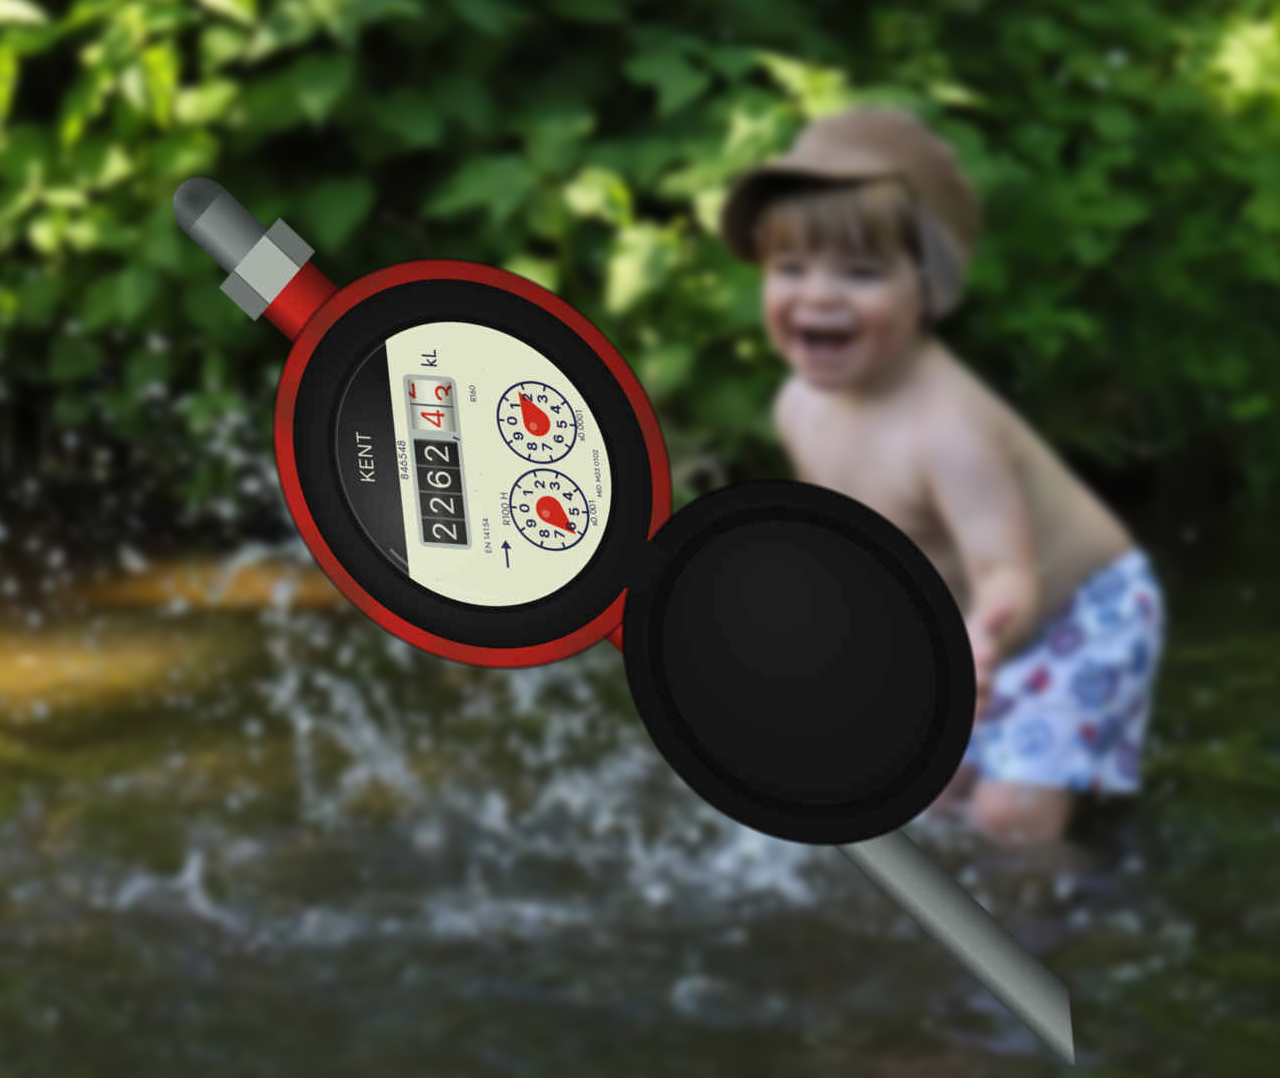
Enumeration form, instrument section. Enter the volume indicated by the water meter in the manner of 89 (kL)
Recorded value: 2262.4261 (kL)
